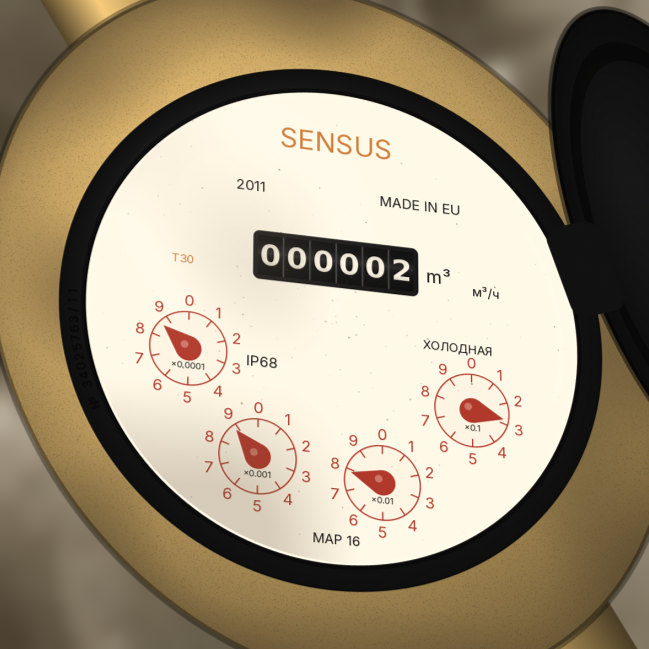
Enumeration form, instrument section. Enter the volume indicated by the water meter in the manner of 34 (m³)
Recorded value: 2.2788 (m³)
